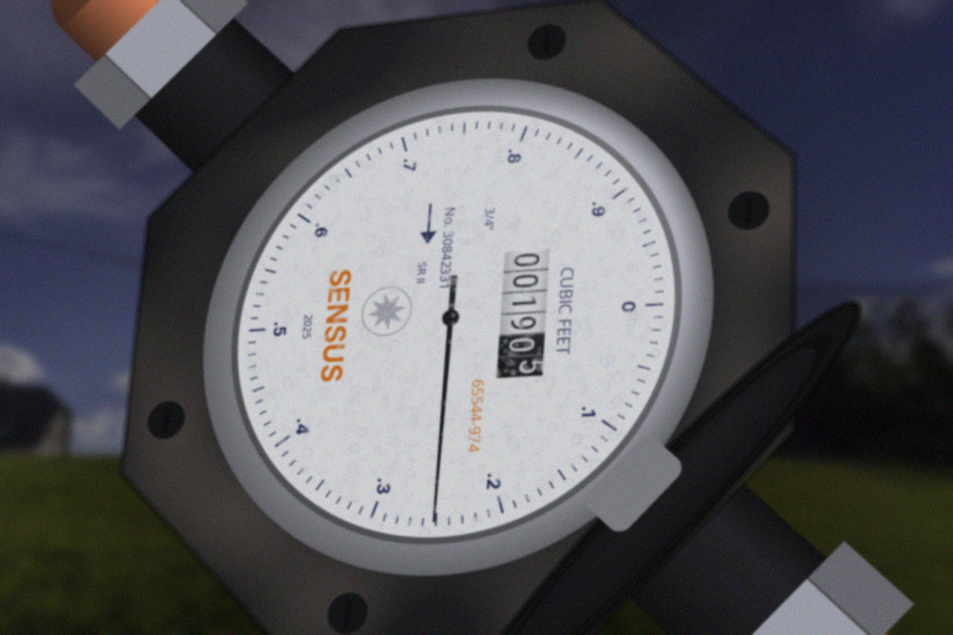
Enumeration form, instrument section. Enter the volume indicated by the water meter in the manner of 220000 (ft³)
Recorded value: 1905.25 (ft³)
